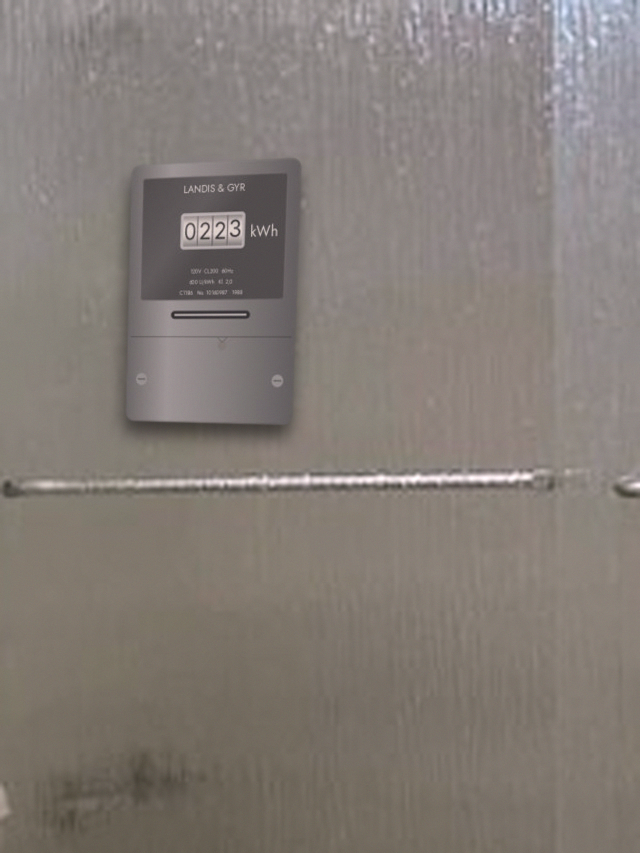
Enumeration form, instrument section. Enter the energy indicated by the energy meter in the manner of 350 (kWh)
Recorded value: 223 (kWh)
